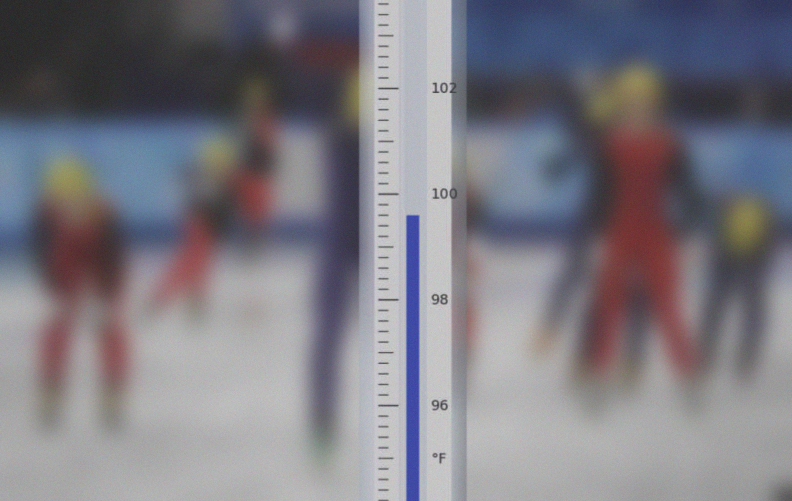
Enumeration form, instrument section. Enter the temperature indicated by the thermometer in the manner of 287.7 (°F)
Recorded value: 99.6 (°F)
